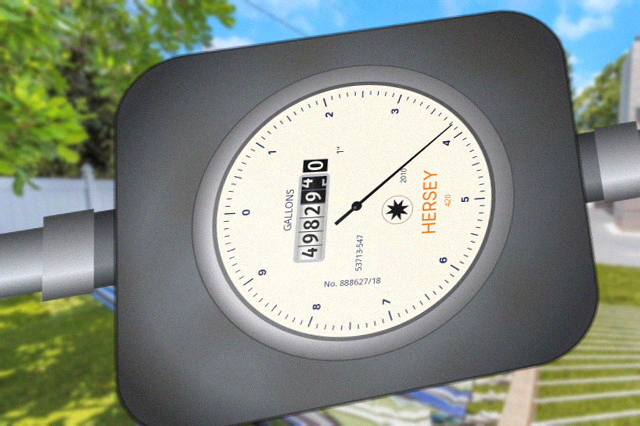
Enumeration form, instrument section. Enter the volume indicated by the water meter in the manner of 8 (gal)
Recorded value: 4982943.8 (gal)
